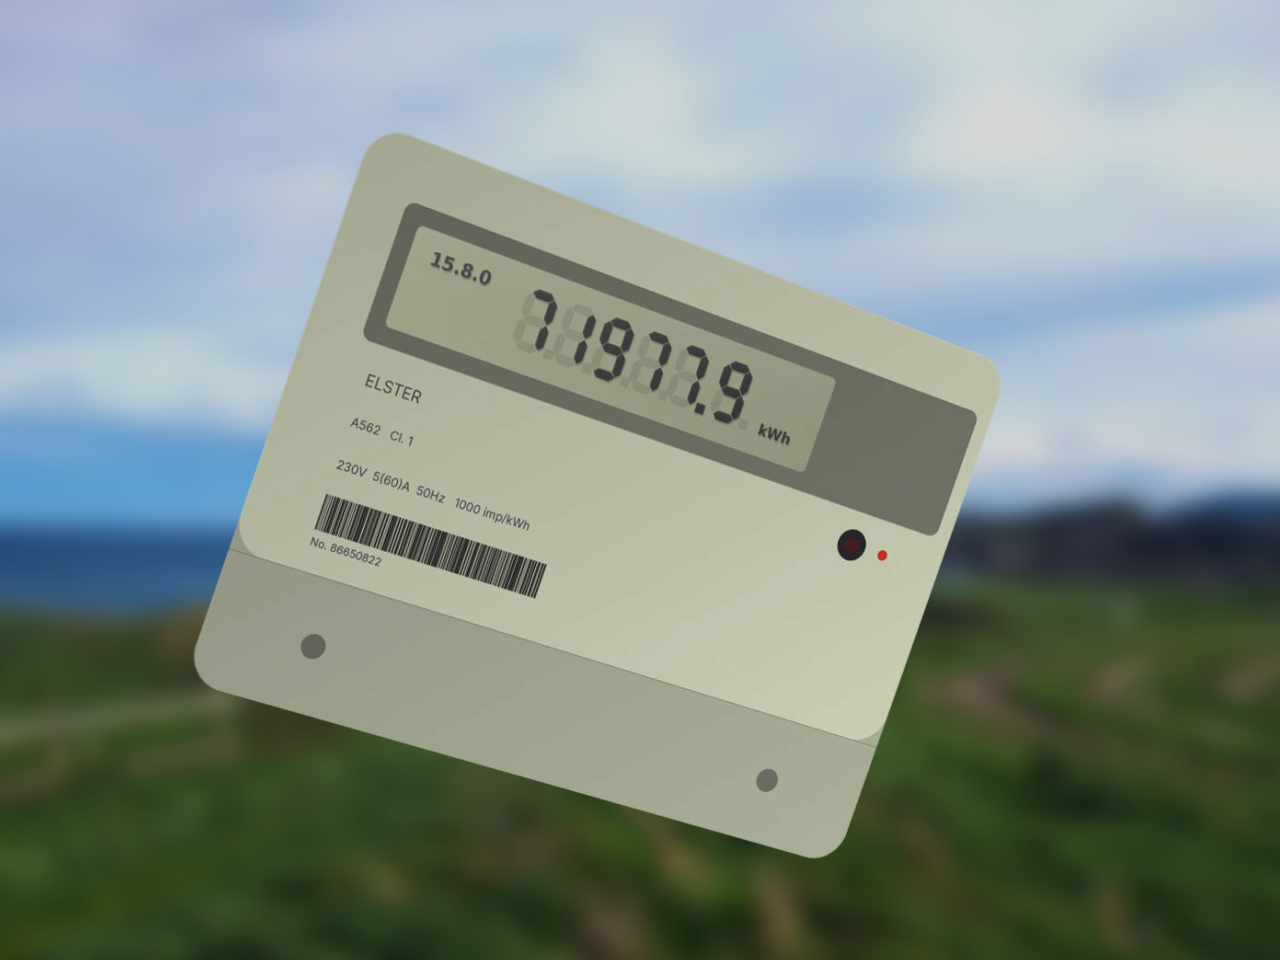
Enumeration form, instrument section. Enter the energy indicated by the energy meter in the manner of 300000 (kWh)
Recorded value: 71977.9 (kWh)
